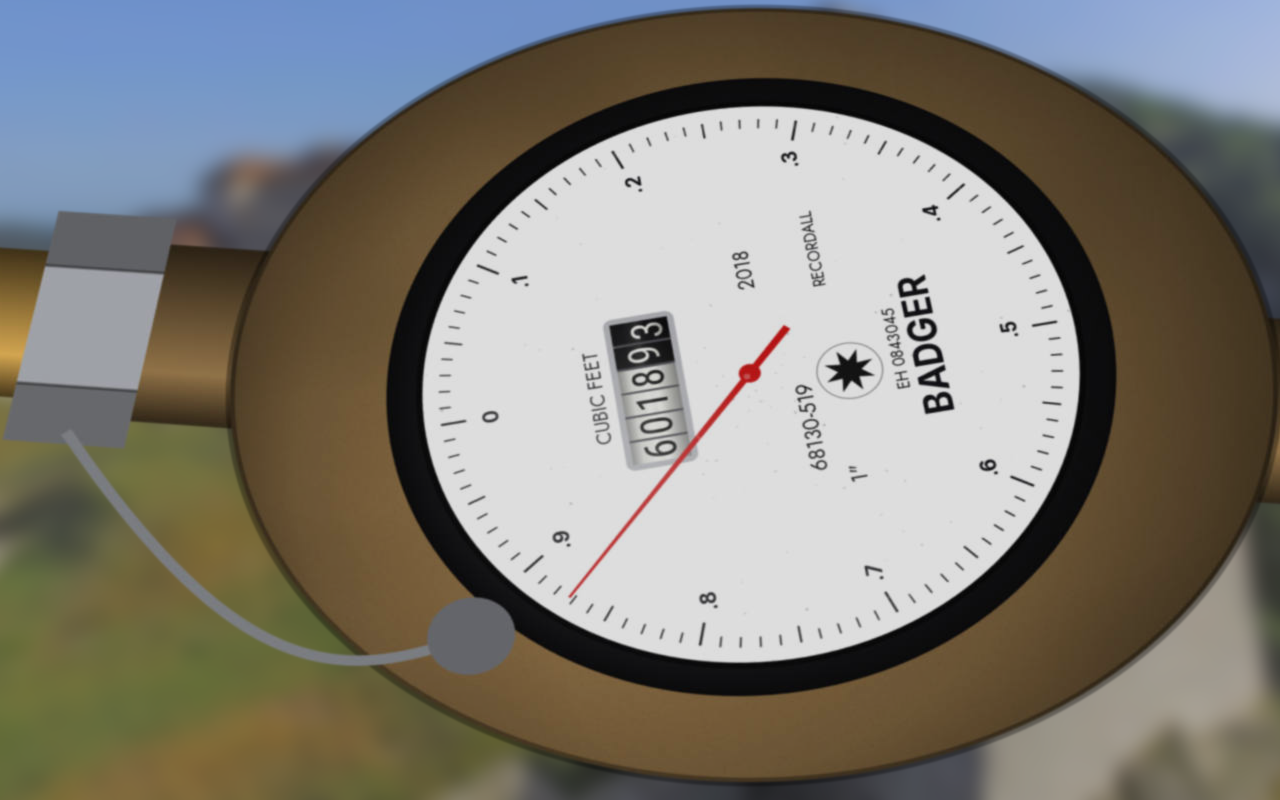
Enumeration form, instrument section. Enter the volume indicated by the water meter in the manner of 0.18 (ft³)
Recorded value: 601892.87 (ft³)
